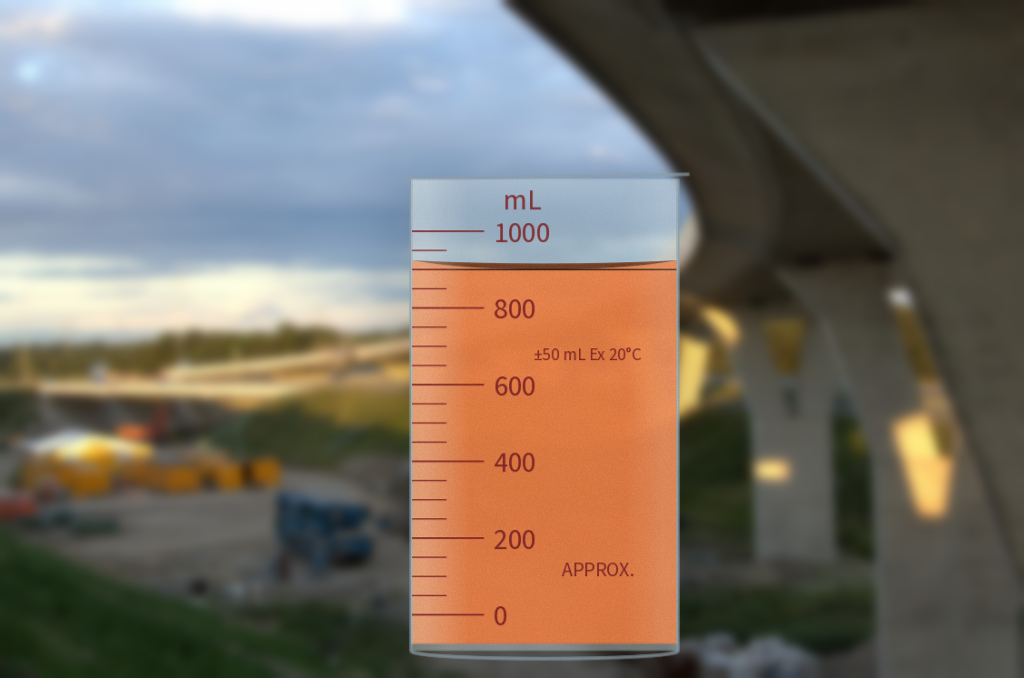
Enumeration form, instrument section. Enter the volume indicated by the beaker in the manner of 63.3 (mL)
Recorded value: 900 (mL)
